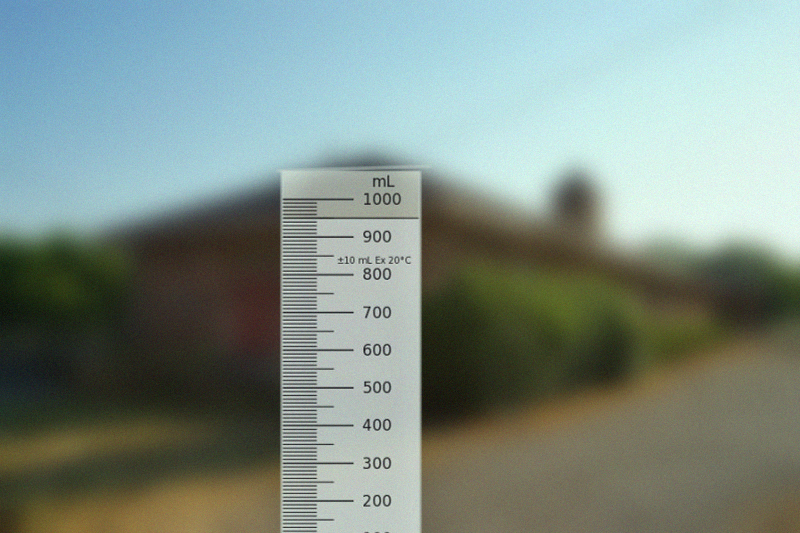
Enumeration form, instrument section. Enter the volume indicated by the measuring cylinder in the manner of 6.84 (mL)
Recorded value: 950 (mL)
